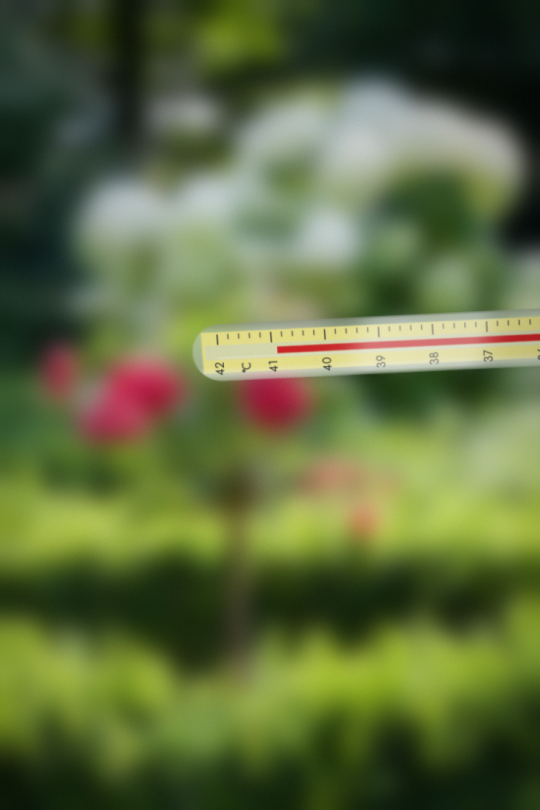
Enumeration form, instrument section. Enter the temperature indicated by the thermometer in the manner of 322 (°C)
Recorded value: 40.9 (°C)
